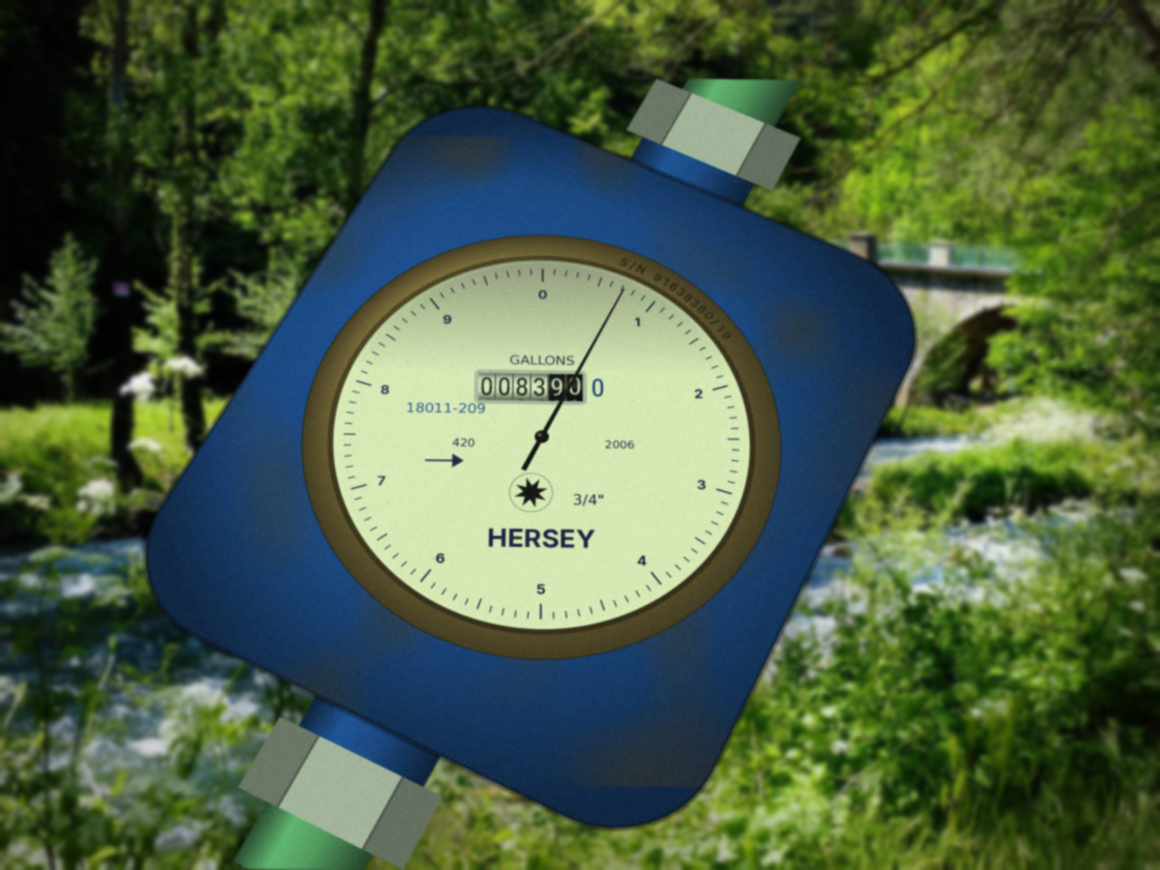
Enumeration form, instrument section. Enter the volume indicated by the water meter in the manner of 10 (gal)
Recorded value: 83900.7 (gal)
